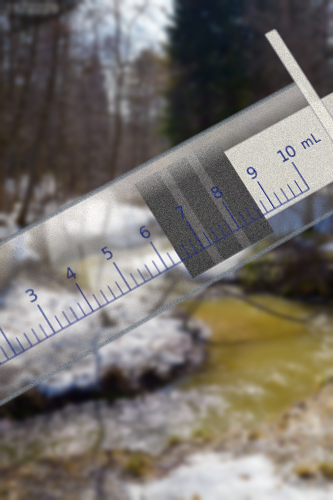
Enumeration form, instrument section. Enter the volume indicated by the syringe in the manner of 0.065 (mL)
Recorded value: 6.4 (mL)
